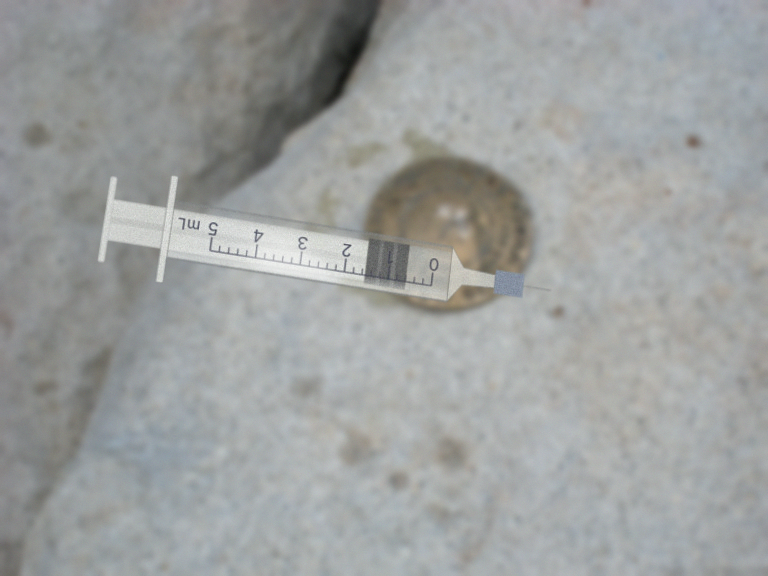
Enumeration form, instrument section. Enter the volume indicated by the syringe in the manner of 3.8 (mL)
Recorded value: 0.6 (mL)
